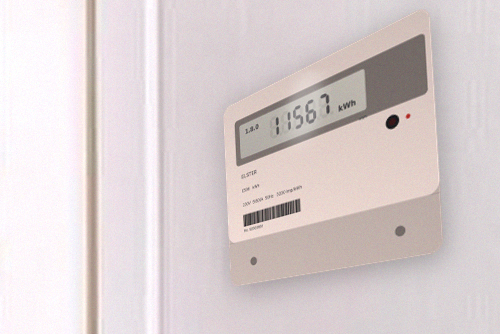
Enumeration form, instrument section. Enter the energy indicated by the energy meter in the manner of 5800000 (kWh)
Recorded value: 11567 (kWh)
